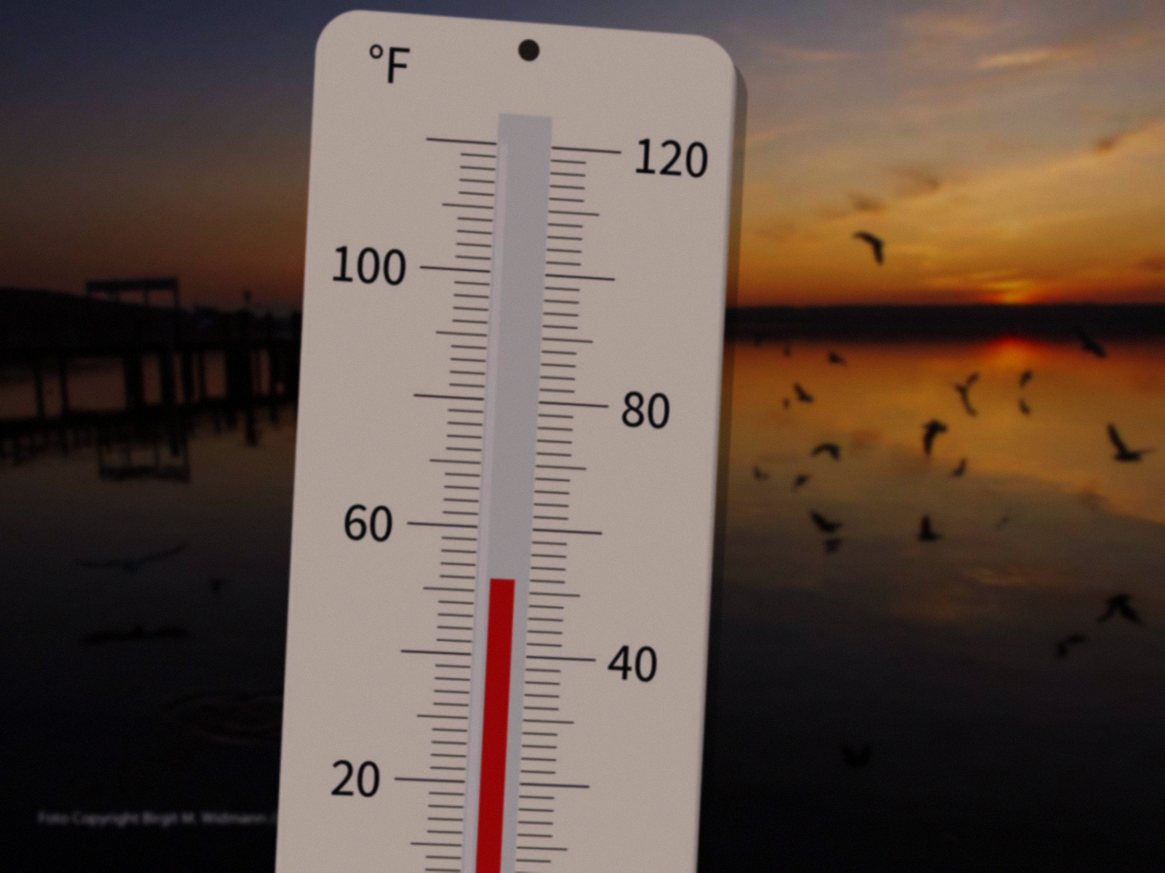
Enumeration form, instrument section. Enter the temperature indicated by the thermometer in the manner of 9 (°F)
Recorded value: 52 (°F)
